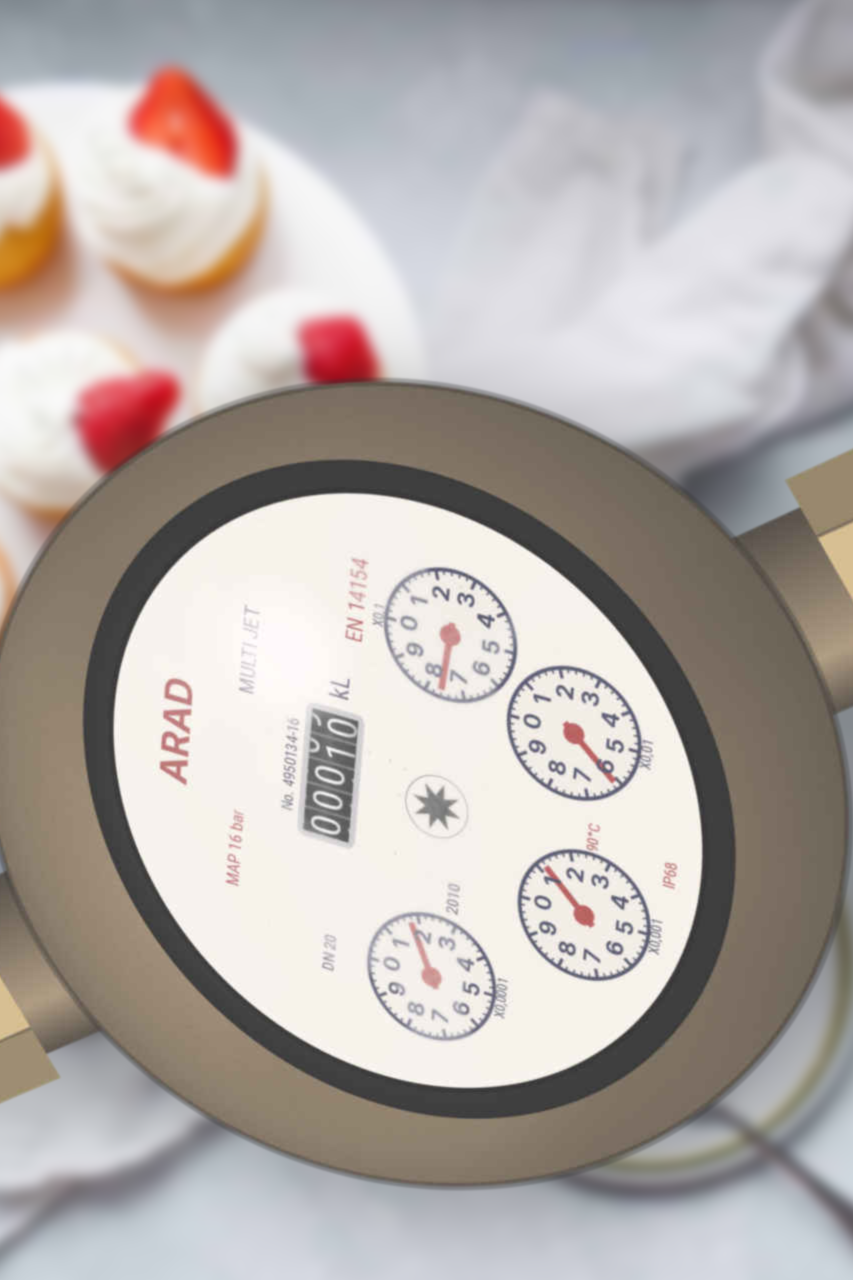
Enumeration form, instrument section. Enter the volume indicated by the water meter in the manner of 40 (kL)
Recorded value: 9.7611 (kL)
